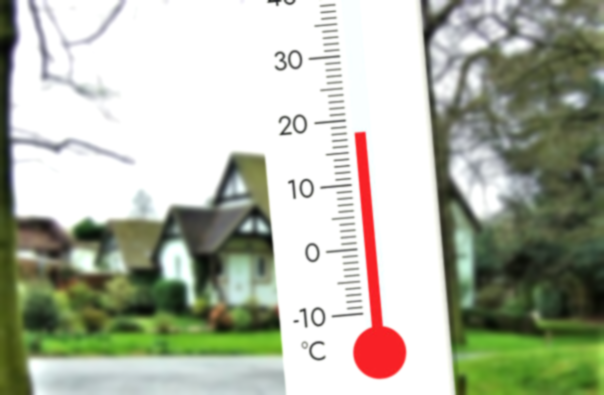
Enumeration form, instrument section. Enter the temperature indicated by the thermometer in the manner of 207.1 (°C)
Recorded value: 18 (°C)
